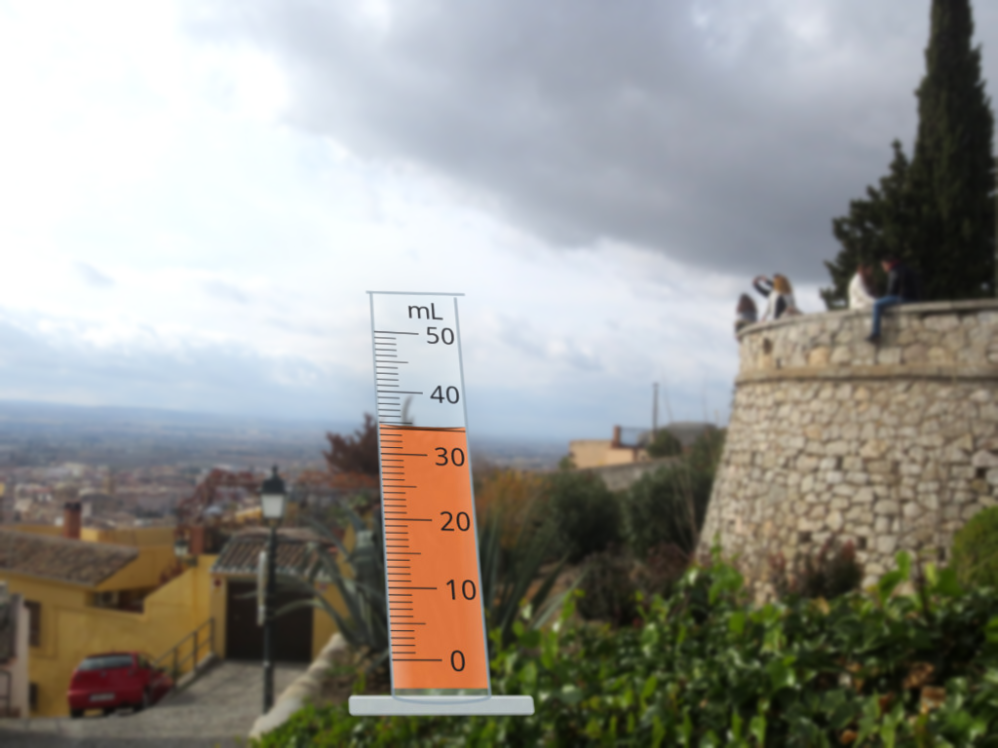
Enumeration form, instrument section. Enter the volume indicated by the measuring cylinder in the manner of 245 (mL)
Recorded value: 34 (mL)
